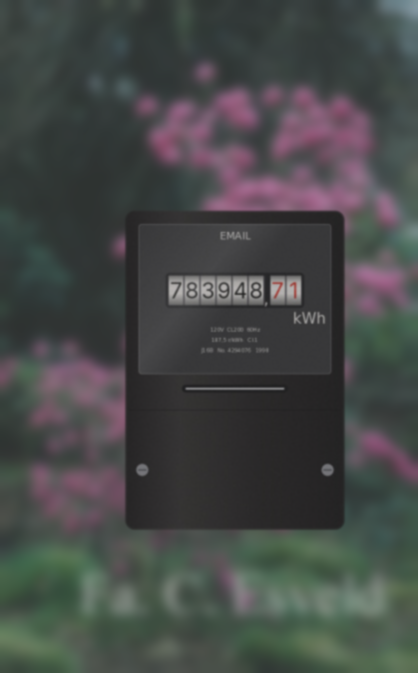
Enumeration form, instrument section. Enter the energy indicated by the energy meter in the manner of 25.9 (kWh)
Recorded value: 783948.71 (kWh)
